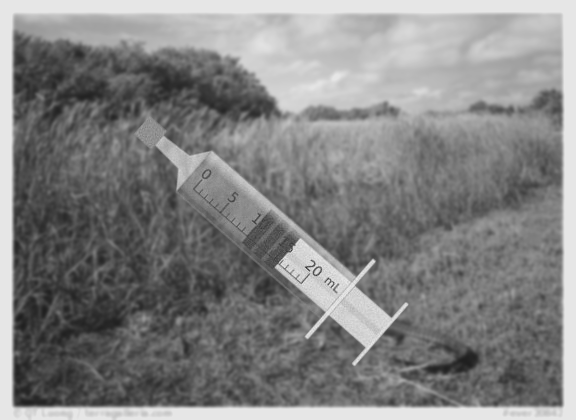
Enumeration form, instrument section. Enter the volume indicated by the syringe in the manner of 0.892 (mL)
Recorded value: 10 (mL)
